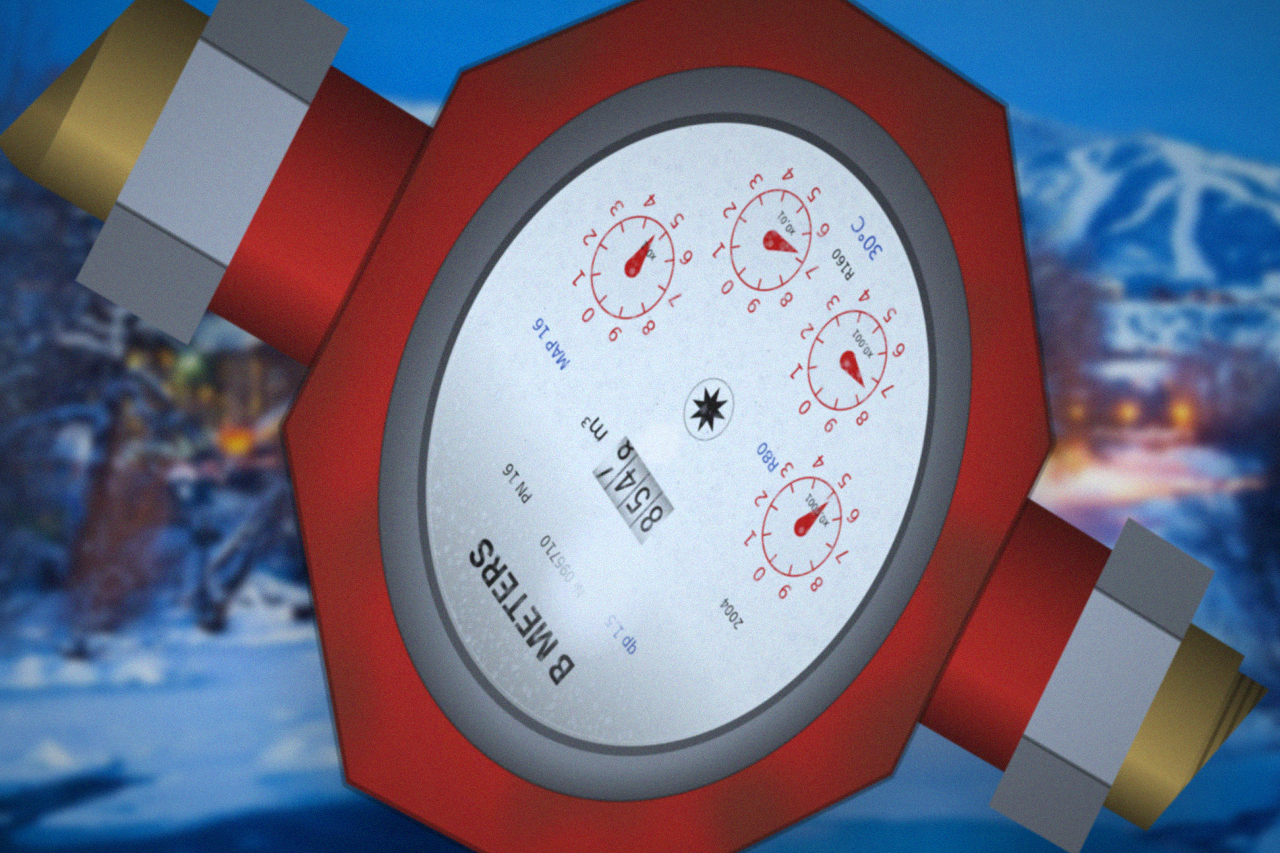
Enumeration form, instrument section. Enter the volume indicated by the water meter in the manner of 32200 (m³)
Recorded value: 8547.4675 (m³)
